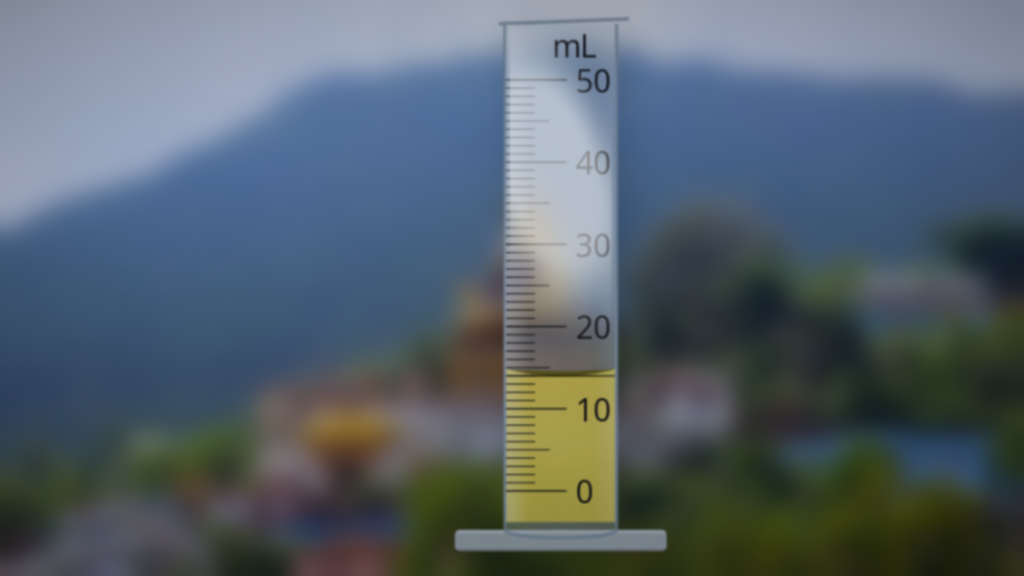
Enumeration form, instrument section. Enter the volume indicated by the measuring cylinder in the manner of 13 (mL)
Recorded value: 14 (mL)
